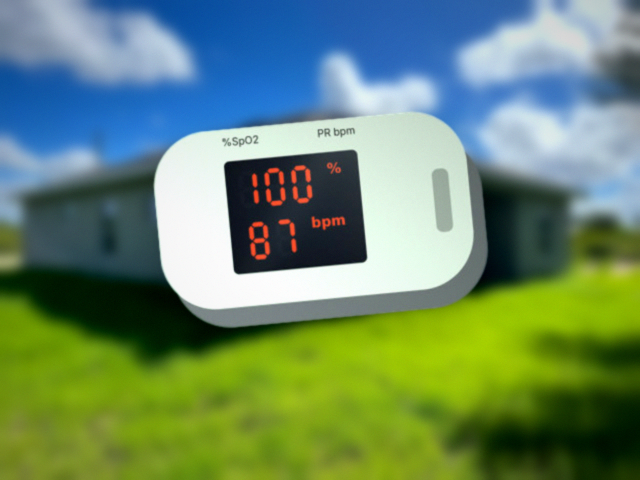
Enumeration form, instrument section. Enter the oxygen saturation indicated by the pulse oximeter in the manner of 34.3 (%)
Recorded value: 100 (%)
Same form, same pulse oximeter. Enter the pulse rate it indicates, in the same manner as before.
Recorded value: 87 (bpm)
